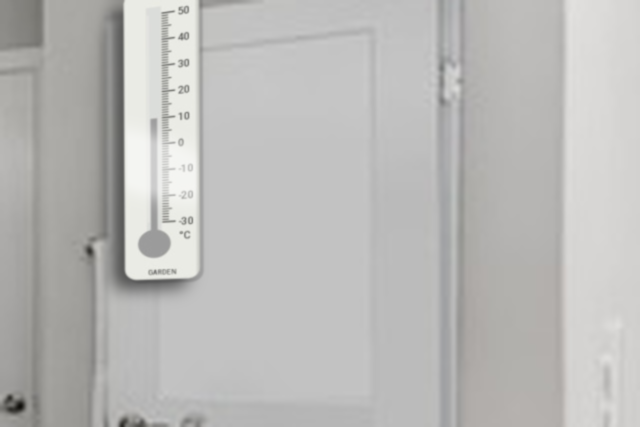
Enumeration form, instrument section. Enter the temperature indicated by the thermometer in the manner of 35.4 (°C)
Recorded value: 10 (°C)
